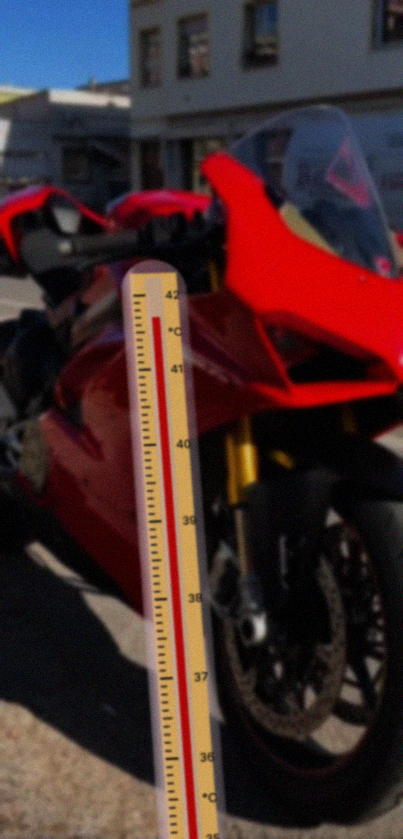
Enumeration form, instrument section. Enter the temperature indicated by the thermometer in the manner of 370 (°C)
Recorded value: 41.7 (°C)
